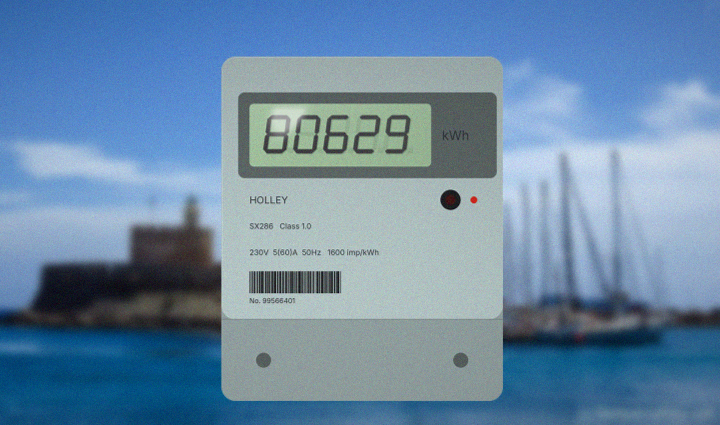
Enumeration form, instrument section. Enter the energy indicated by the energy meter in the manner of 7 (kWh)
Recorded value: 80629 (kWh)
